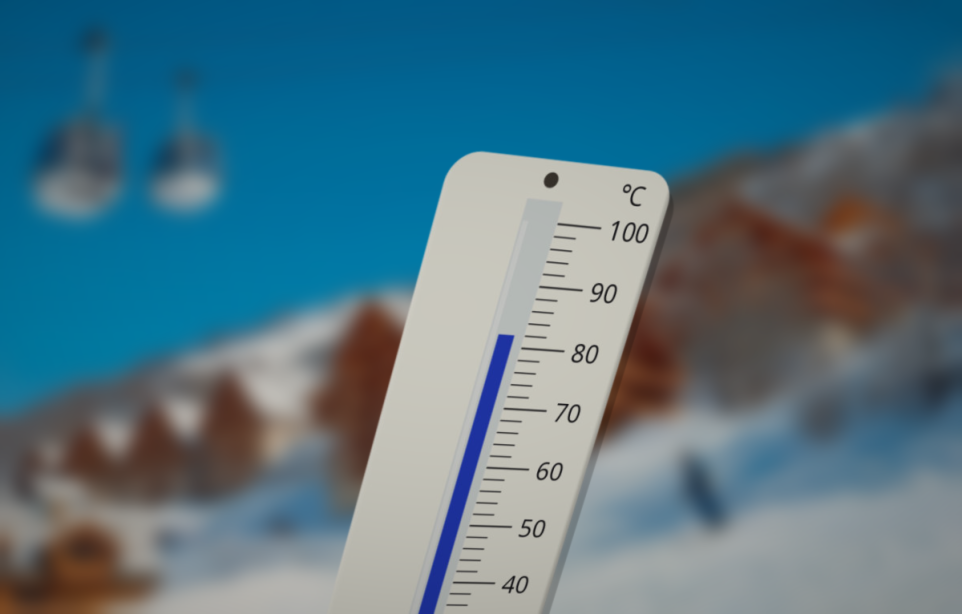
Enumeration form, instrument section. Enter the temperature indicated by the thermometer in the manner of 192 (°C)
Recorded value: 82 (°C)
